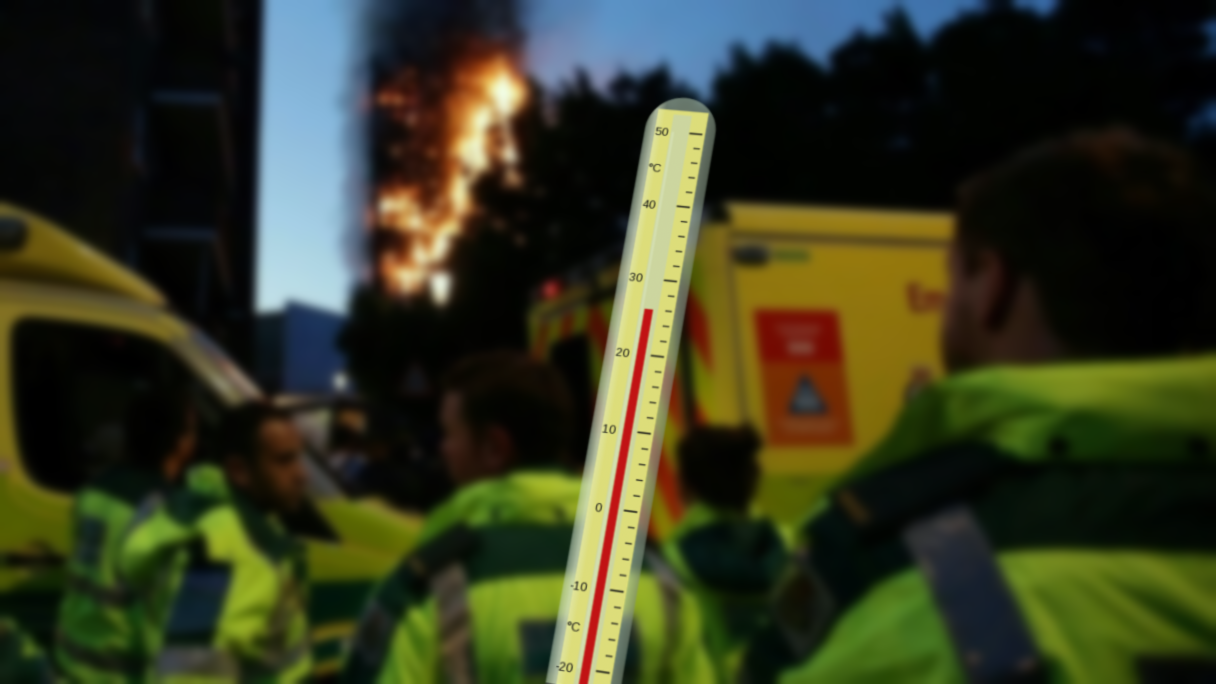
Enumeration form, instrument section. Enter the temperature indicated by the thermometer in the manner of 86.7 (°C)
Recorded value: 26 (°C)
